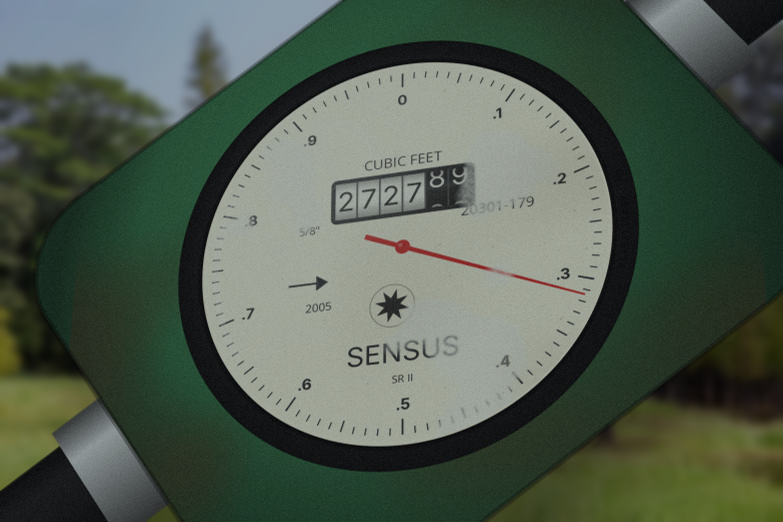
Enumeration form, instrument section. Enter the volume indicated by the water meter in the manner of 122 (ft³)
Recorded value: 272789.31 (ft³)
